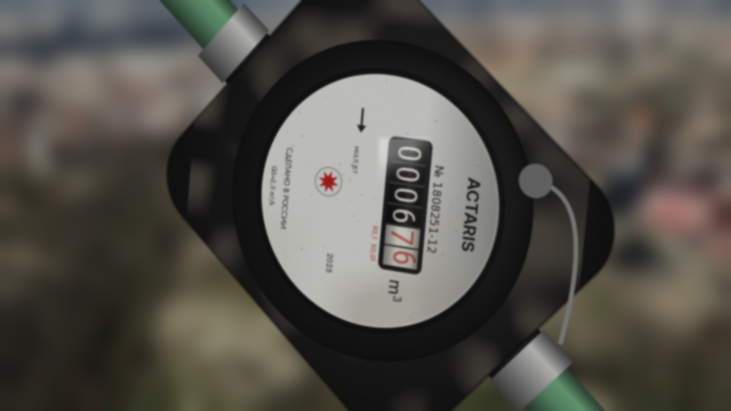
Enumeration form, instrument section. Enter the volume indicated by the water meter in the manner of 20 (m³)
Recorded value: 6.76 (m³)
